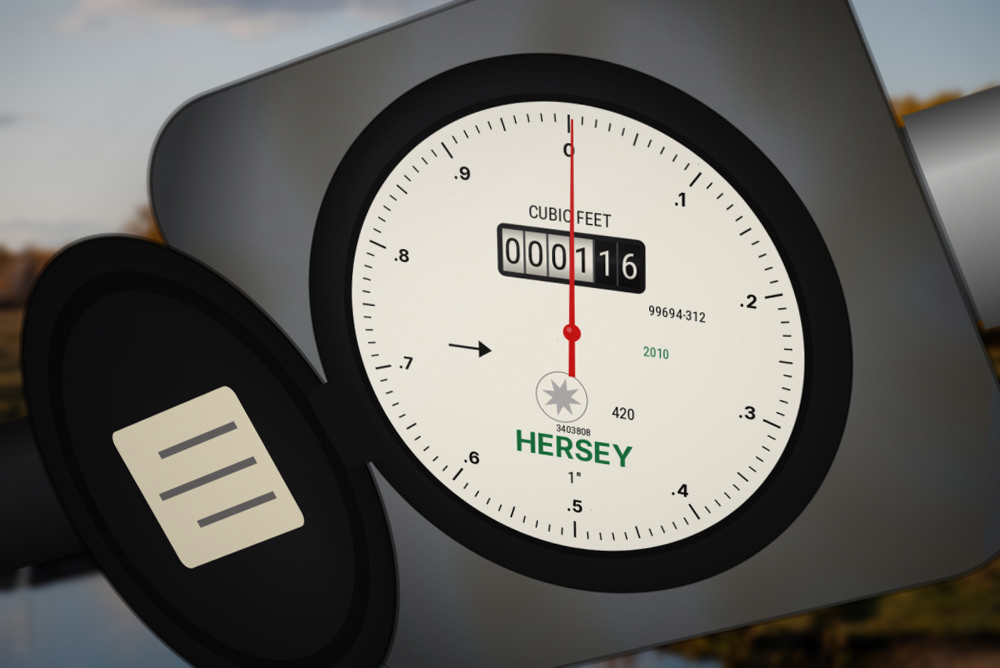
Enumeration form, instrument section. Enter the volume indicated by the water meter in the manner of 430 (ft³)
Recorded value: 116.00 (ft³)
